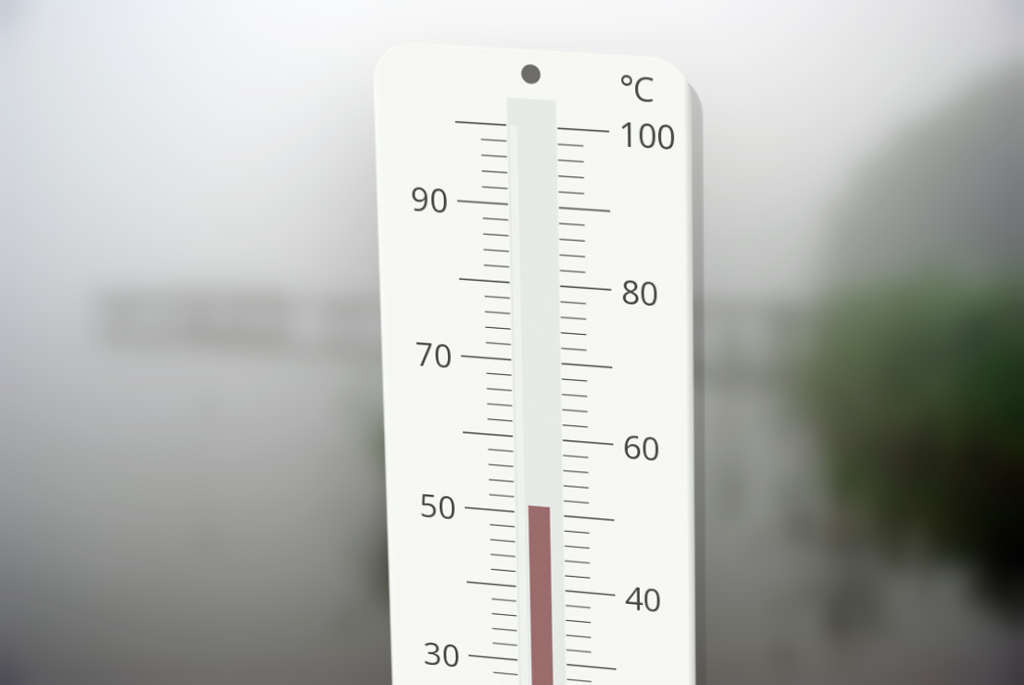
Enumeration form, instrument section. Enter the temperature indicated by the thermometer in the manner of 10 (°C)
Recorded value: 51 (°C)
